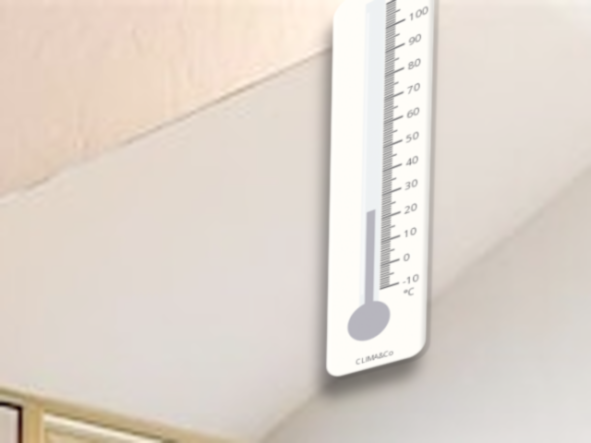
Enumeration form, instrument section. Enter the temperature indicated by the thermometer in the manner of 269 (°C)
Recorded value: 25 (°C)
